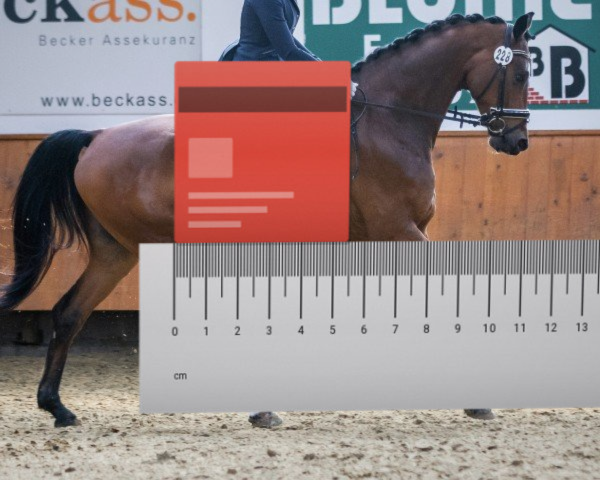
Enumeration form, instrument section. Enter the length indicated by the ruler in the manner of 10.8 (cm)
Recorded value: 5.5 (cm)
